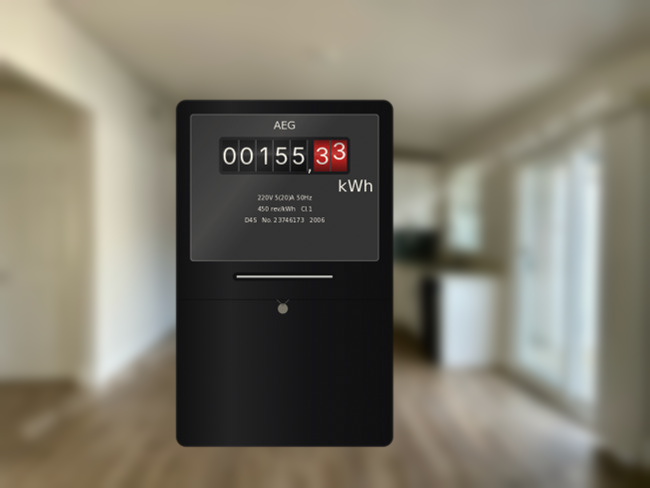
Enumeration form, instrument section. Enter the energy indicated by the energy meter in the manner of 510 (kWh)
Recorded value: 155.33 (kWh)
